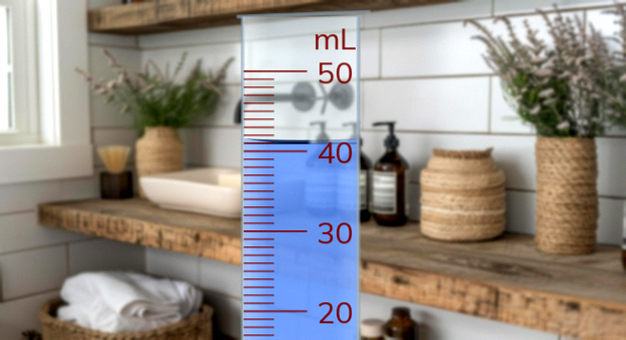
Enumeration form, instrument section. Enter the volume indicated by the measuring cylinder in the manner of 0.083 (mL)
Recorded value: 41 (mL)
